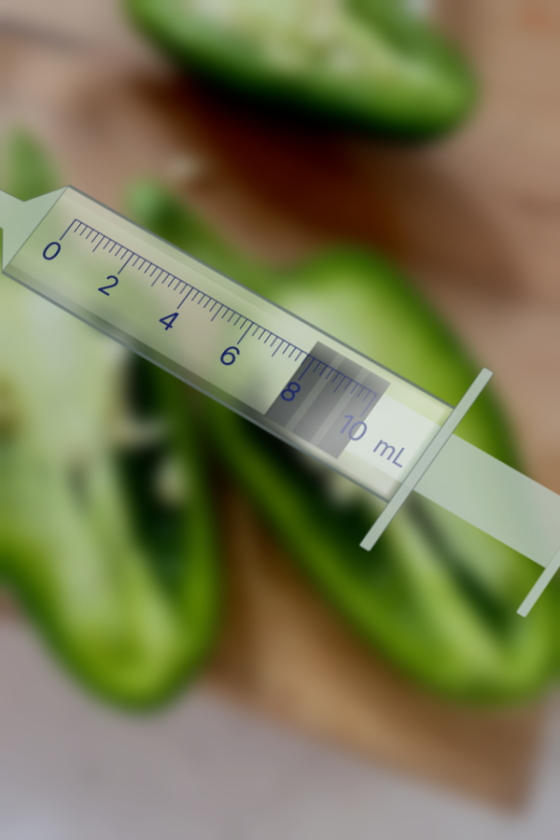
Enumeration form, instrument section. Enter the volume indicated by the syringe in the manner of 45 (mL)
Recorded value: 7.8 (mL)
